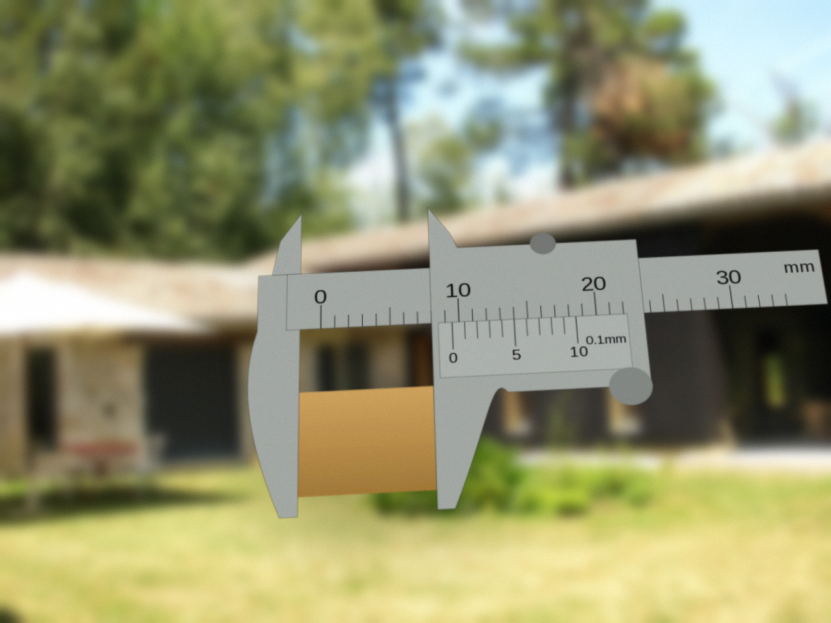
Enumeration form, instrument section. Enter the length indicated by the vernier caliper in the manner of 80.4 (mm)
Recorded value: 9.5 (mm)
